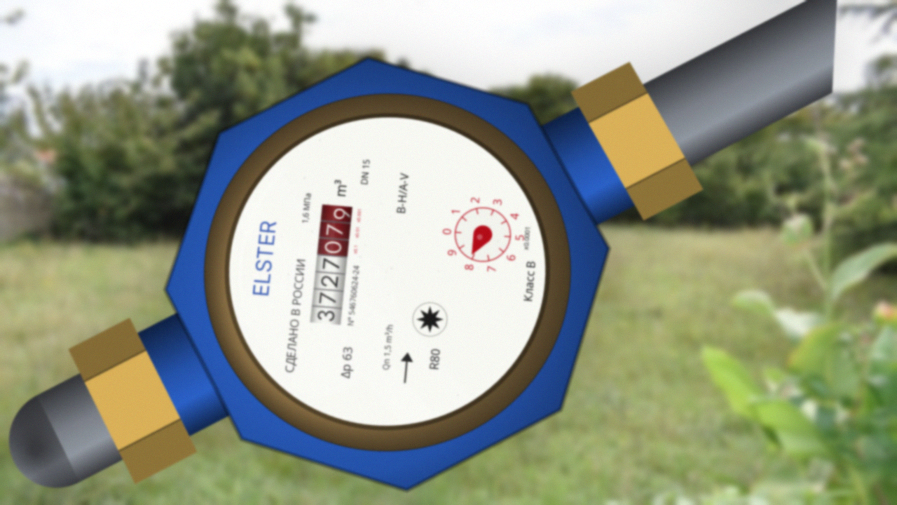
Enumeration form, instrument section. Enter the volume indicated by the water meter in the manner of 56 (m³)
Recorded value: 3727.0788 (m³)
